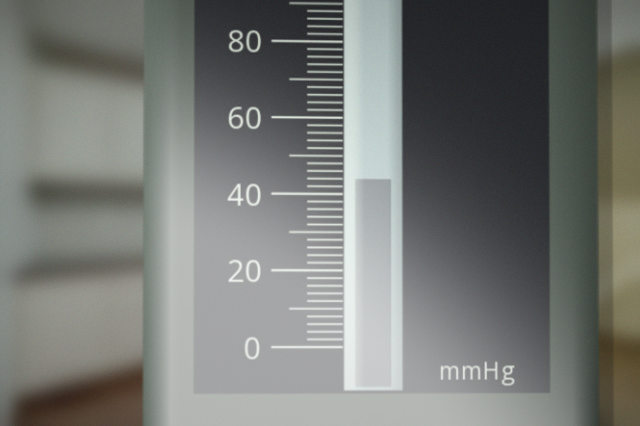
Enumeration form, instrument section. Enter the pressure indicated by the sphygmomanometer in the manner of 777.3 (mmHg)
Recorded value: 44 (mmHg)
